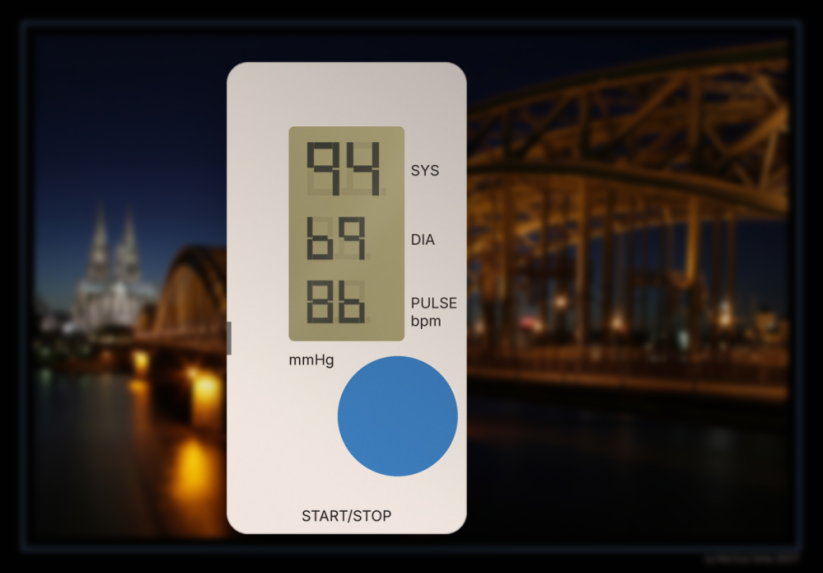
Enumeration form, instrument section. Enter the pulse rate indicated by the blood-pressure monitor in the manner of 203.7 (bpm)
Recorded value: 86 (bpm)
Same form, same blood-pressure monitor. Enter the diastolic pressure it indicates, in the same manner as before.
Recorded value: 69 (mmHg)
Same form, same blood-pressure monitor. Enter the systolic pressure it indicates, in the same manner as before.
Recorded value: 94 (mmHg)
